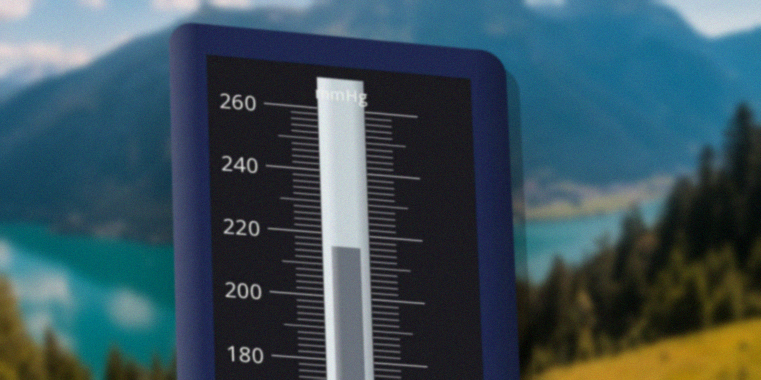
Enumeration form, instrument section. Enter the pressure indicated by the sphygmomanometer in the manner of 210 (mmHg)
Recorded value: 216 (mmHg)
